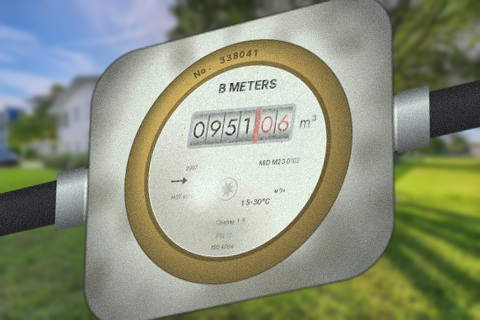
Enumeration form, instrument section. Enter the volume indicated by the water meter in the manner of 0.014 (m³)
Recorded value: 951.06 (m³)
